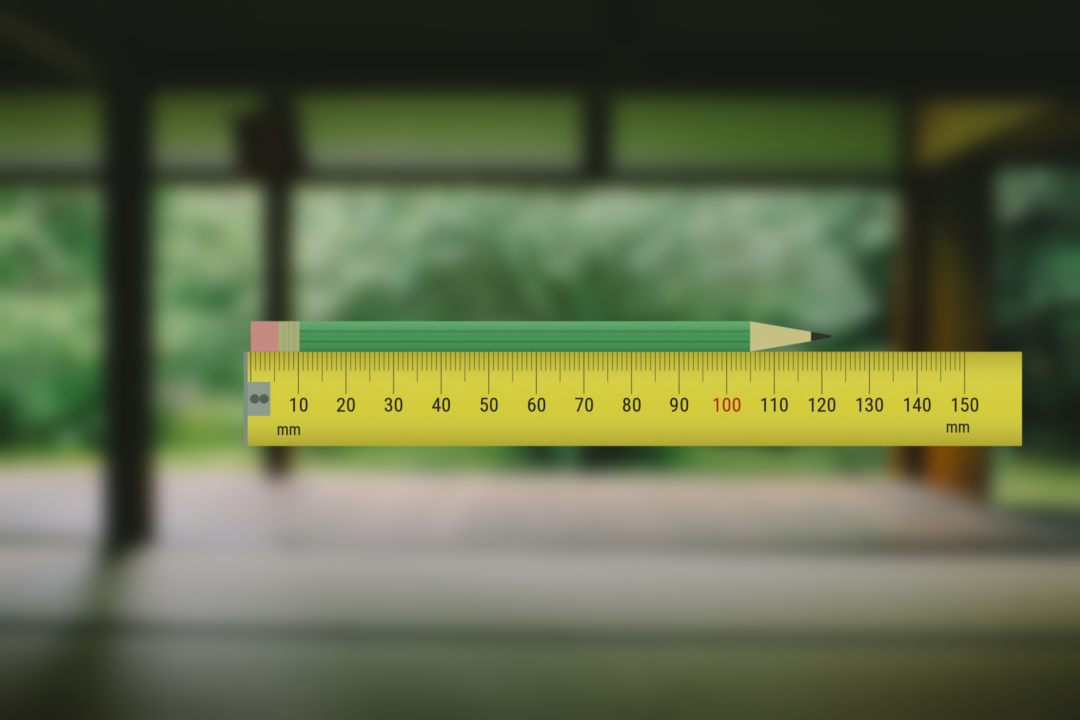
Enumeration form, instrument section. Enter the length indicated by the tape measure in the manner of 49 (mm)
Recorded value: 122 (mm)
